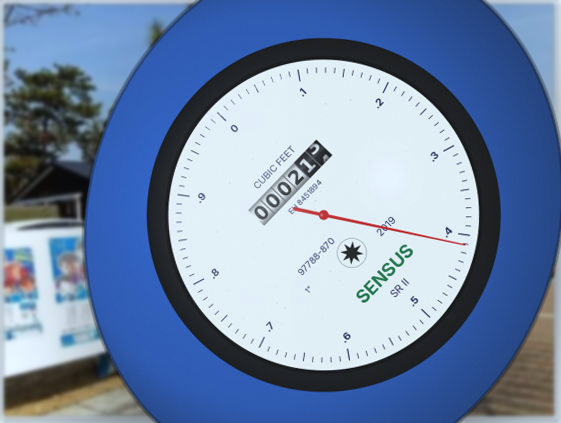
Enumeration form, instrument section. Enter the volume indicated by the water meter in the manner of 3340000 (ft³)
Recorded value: 213.41 (ft³)
